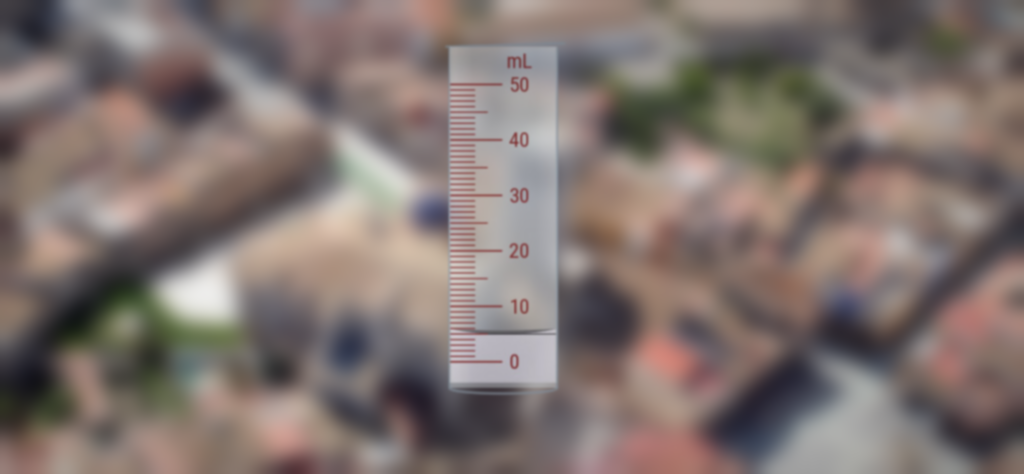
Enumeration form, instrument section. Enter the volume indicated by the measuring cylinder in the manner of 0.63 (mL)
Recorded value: 5 (mL)
